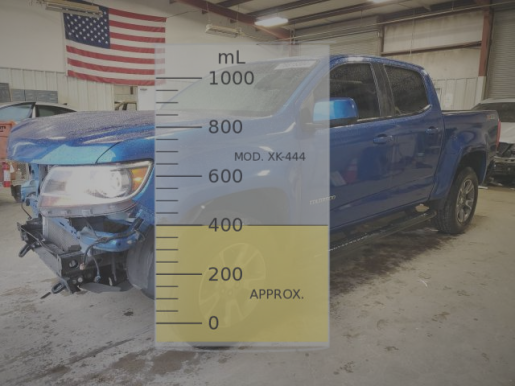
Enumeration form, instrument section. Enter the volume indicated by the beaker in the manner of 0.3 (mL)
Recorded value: 400 (mL)
